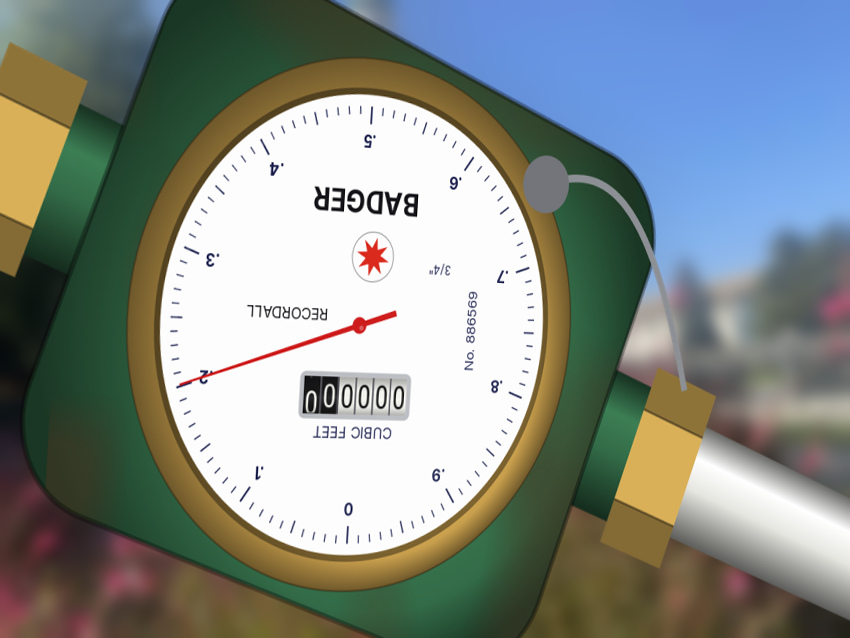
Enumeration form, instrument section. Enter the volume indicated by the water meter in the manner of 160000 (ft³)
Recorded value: 0.20 (ft³)
